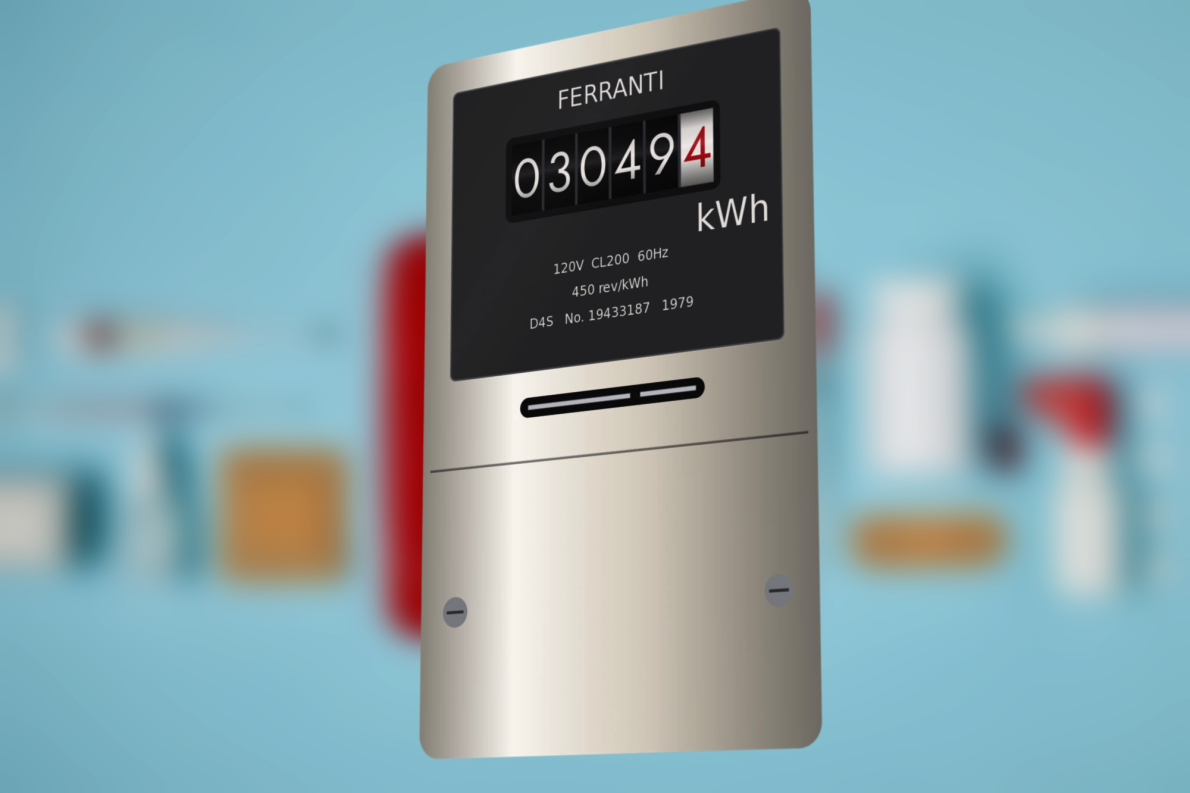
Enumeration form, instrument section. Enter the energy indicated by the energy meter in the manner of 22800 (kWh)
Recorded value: 3049.4 (kWh)
